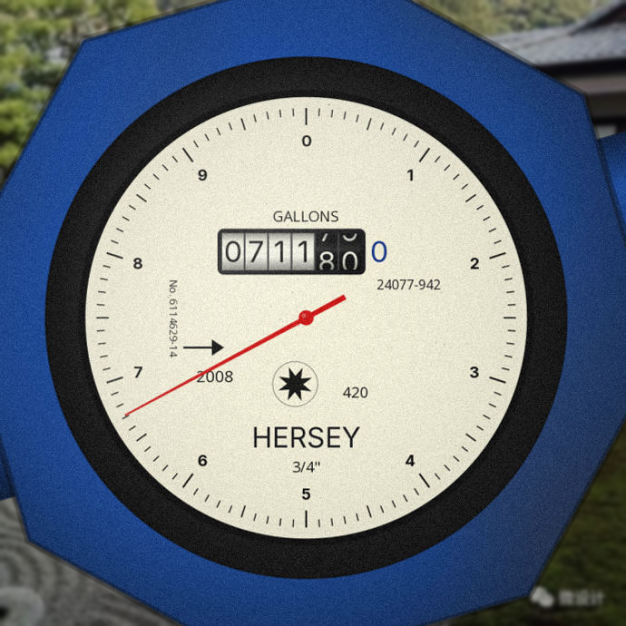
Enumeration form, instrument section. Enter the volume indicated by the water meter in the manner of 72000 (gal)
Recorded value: 711796.7 (gal)
